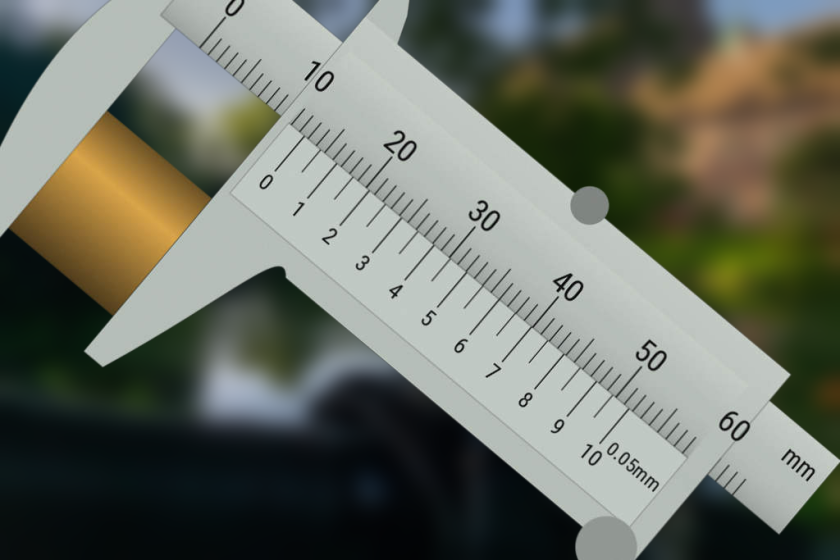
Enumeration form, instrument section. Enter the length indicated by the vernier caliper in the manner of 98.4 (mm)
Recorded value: 12.6 (mm)
